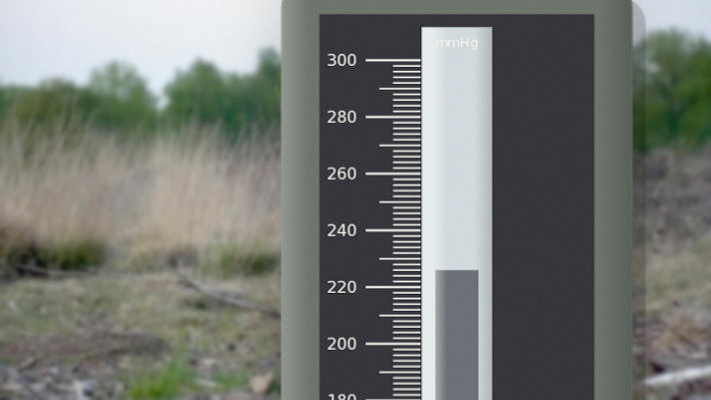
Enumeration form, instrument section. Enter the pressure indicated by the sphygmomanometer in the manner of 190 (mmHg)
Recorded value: 226 (mmHg)
